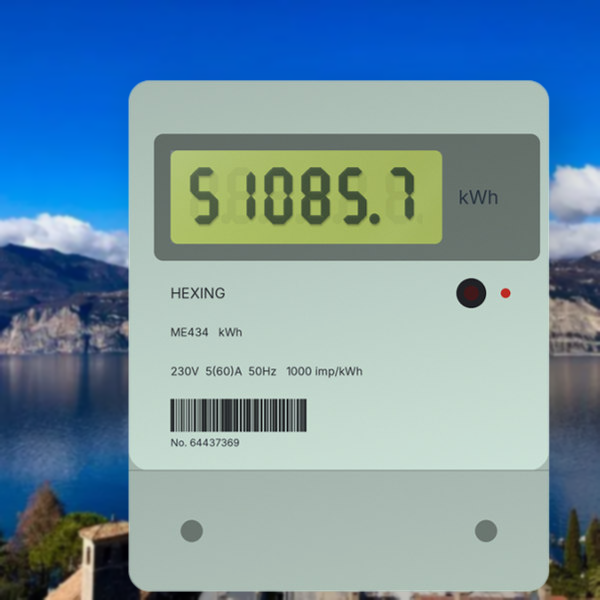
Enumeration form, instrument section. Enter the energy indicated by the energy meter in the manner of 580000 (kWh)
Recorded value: 51085.7 (kWh)
